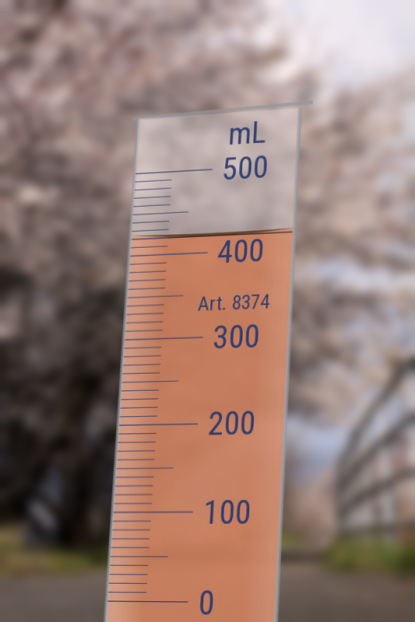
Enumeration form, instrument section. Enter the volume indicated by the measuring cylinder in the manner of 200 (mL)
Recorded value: 420 (mL)
